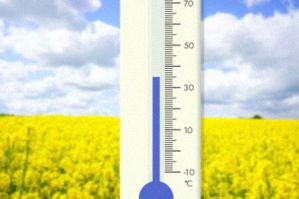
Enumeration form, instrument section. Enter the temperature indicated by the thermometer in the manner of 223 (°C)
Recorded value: 35 (°C)
